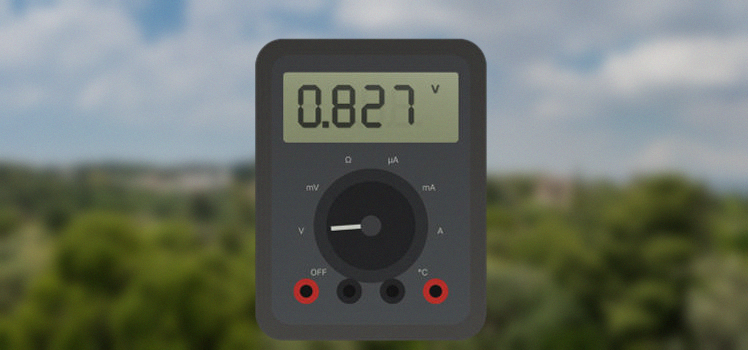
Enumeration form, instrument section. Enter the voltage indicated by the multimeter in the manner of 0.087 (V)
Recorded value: 0.827 (V)
